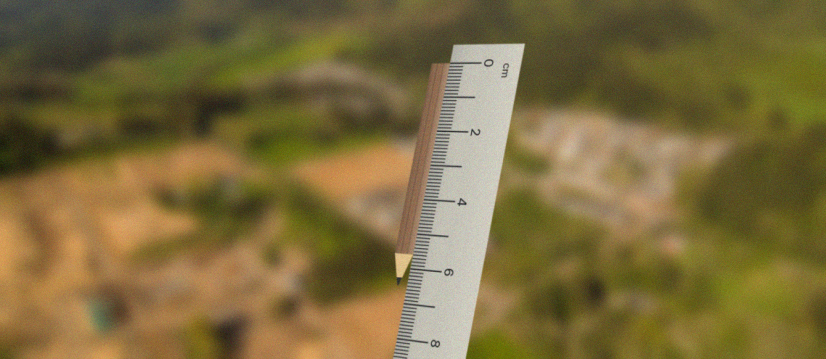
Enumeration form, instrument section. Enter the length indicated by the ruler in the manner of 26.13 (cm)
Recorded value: 6.5 (cm)
